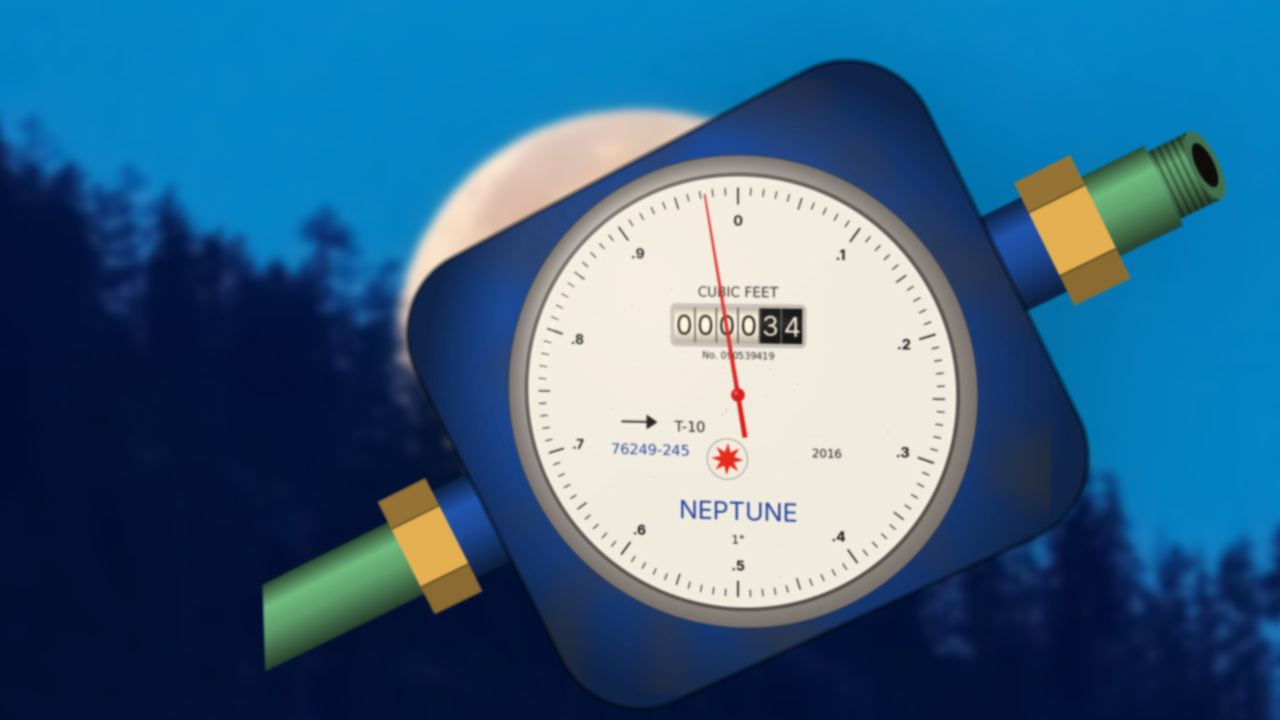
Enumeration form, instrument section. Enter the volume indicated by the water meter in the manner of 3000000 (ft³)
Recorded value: 33.97 (ft³)
